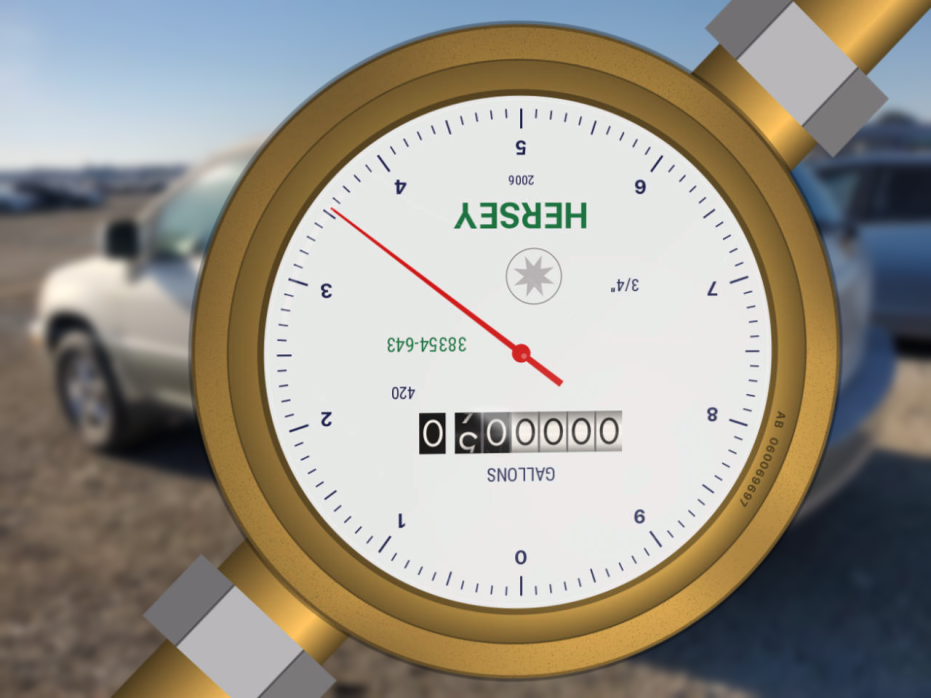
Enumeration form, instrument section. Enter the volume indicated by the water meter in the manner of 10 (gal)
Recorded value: 53.5 (gal)
